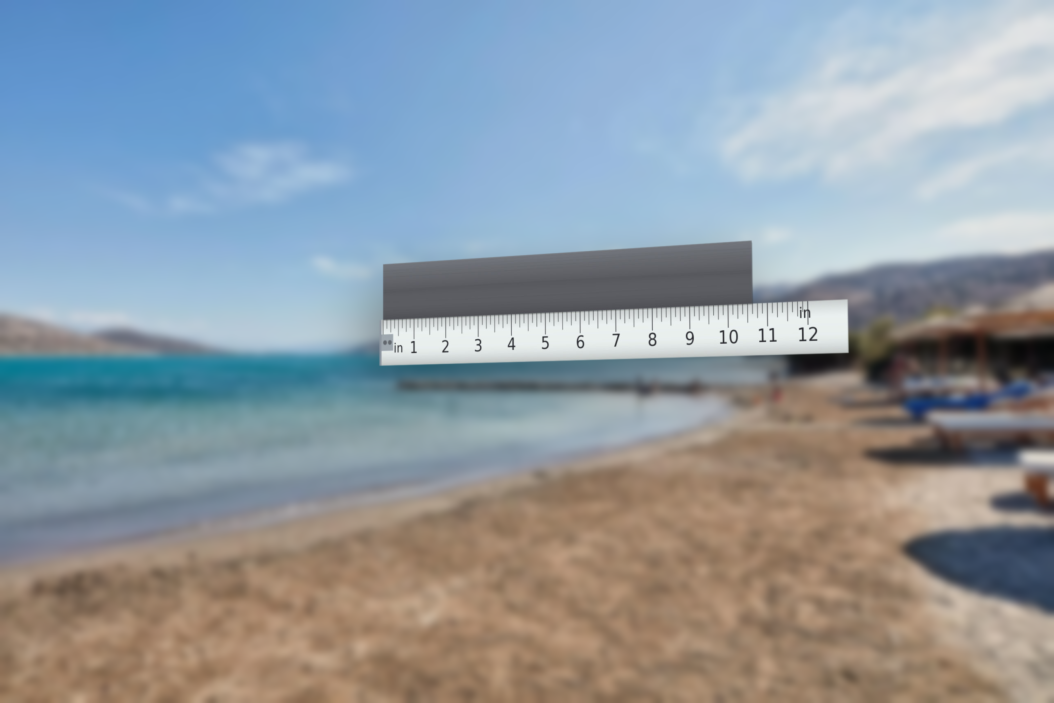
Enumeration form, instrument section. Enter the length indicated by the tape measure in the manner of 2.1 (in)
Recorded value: 10.625 (in)
